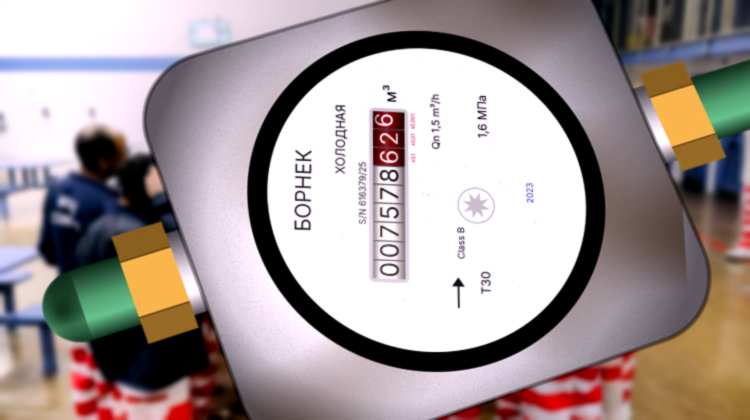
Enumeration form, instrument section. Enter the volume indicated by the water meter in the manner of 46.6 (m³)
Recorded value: 7578.626 (m³)
